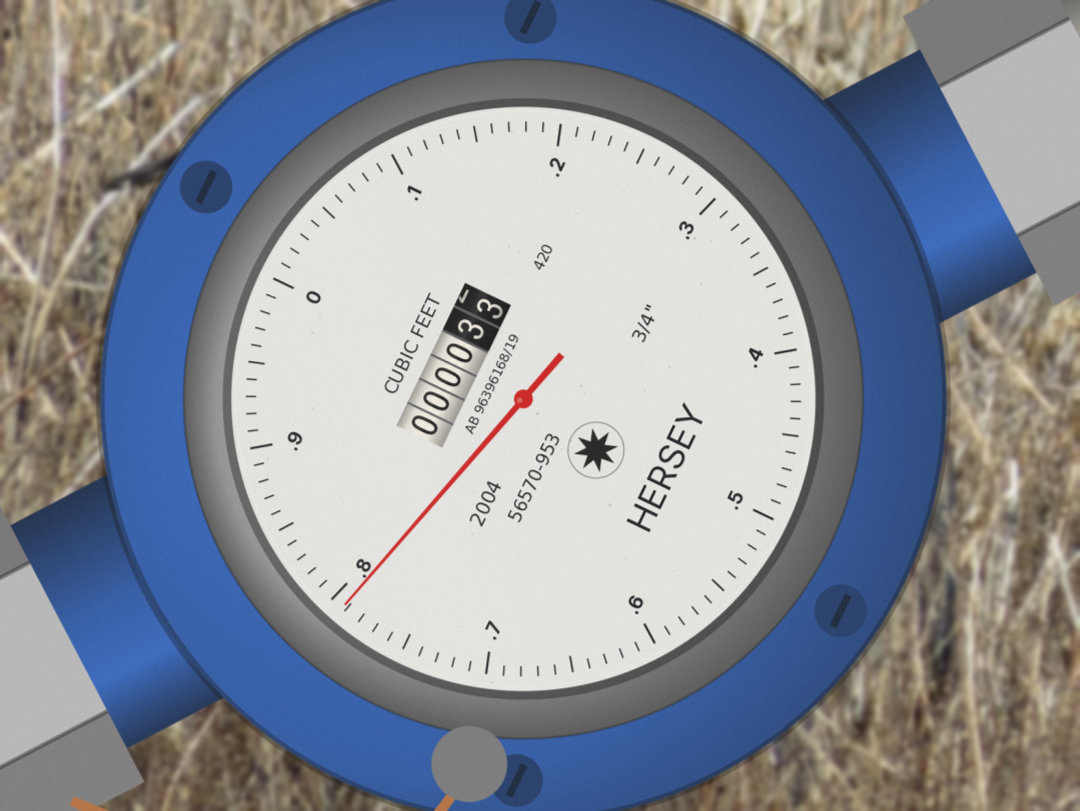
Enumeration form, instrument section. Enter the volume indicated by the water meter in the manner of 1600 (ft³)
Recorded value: 32.79 (ft³)
